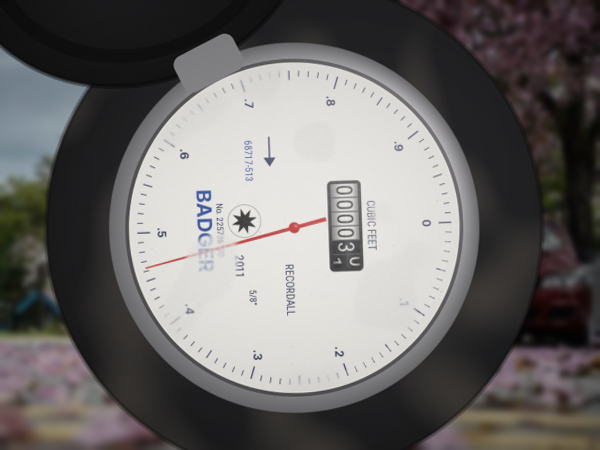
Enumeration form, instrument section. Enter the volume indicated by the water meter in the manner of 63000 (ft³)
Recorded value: 30.46 (ft³)
